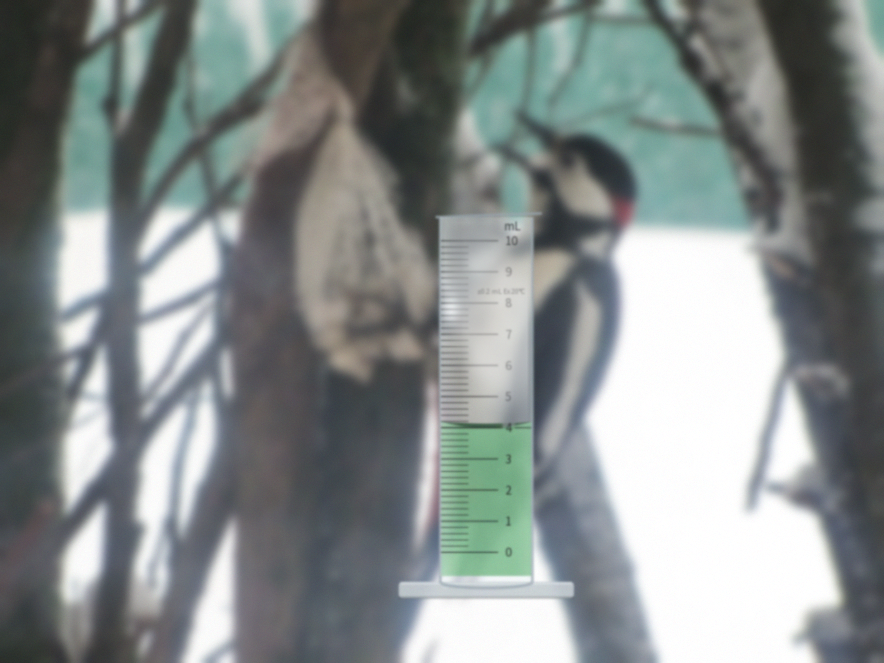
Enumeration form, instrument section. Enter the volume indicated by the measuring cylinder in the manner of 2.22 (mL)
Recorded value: 4 (mL)
